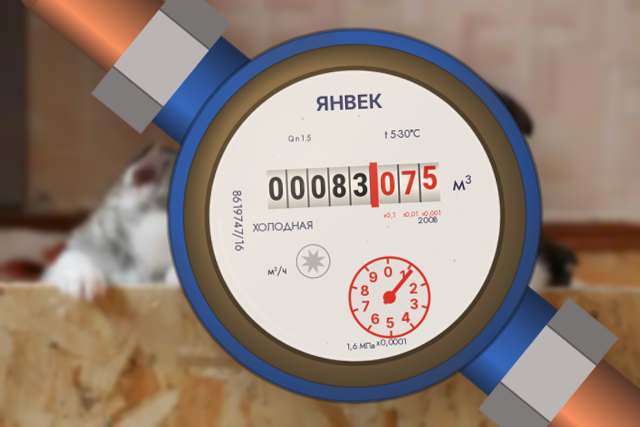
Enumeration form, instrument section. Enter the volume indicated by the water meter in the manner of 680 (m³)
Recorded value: 83.0751 (m³)
